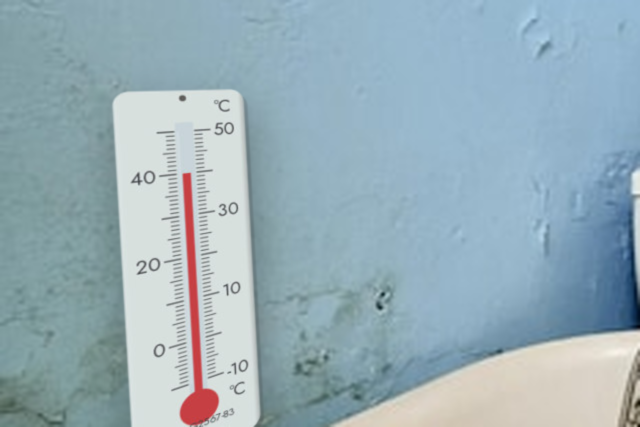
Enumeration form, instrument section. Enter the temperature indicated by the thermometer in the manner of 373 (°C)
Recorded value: 40 (°C)
